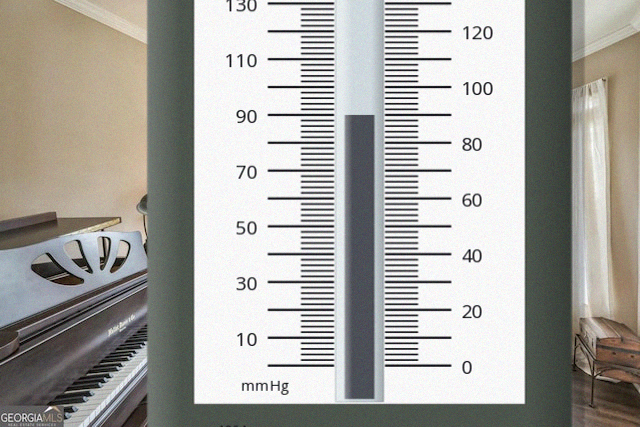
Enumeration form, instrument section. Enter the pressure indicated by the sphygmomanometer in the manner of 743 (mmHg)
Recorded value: 90 (mmHg)
